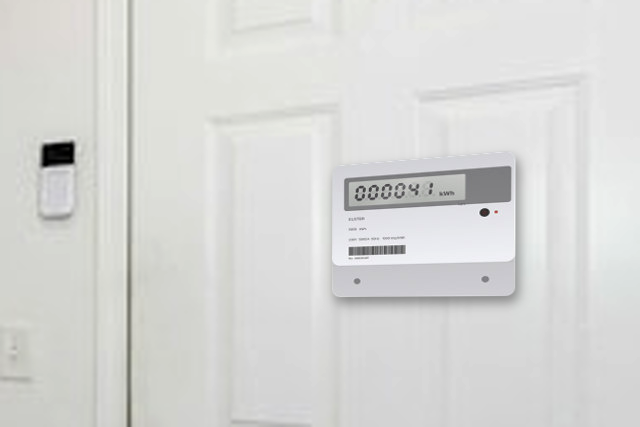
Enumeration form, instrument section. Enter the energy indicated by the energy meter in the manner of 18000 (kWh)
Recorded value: 41 (kWh)
